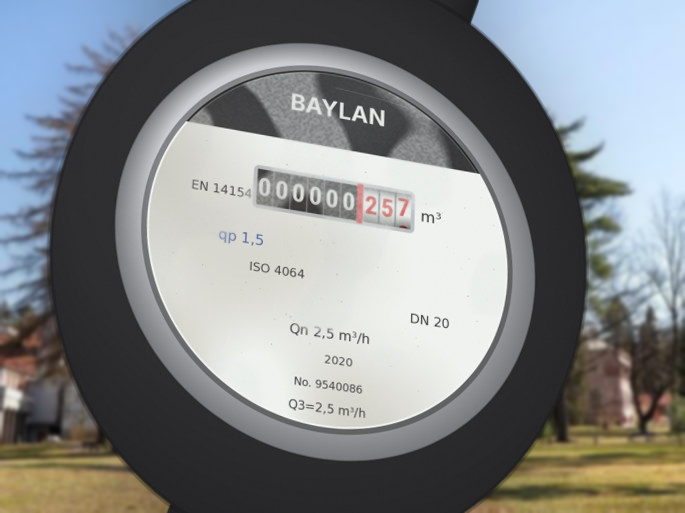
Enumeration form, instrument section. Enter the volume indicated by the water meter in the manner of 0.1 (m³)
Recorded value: 0.257 (m³)
